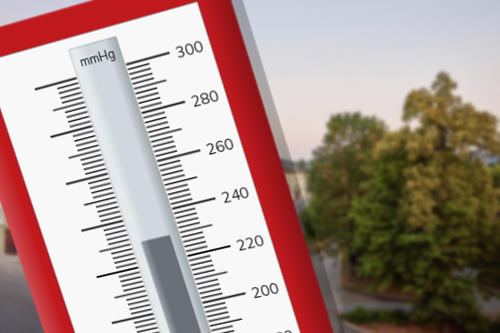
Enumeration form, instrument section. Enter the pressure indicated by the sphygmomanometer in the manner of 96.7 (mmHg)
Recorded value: 230 (mmHg)
